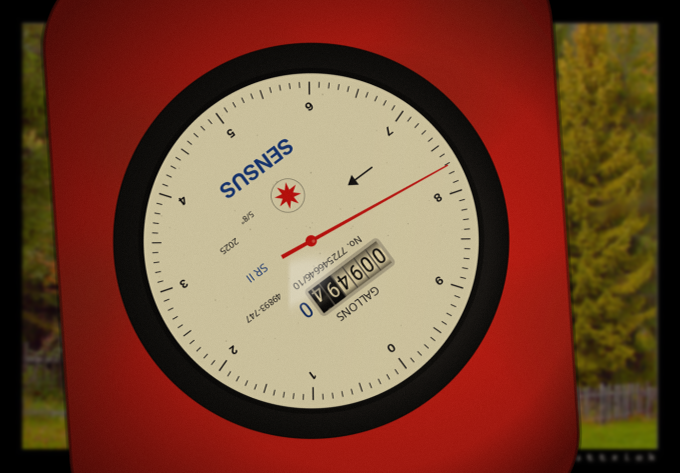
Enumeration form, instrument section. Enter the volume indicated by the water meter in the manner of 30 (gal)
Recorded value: 94937.7 (gal)
